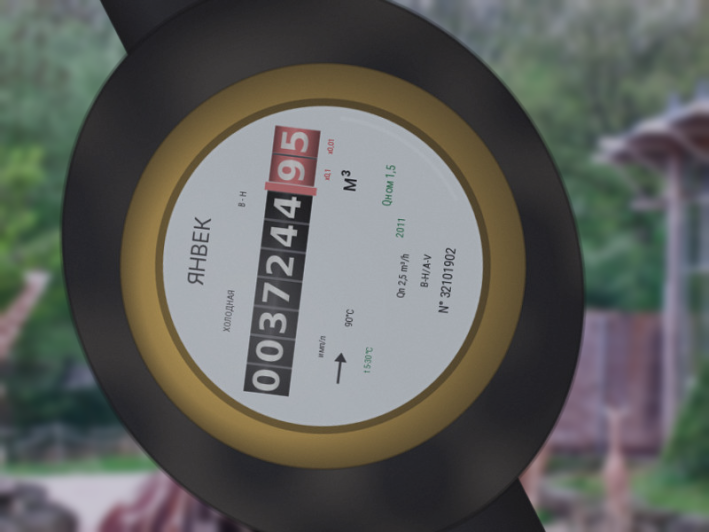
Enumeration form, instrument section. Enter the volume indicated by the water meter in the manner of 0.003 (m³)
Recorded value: 37244.95 (m³)
